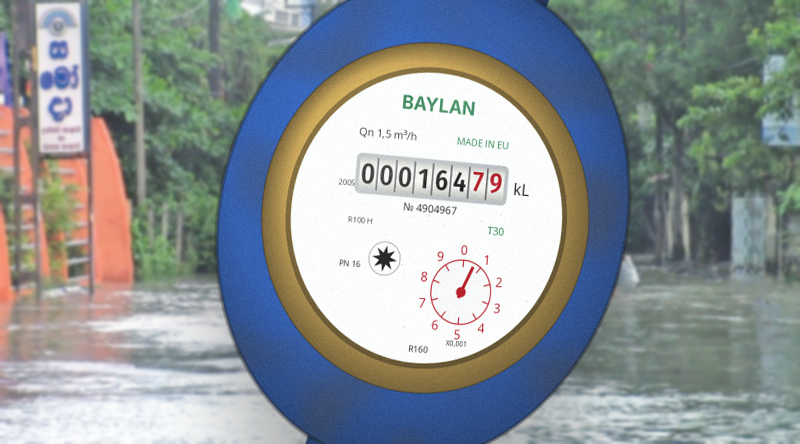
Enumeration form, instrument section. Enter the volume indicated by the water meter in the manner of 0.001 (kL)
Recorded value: 164.790 (kL)
